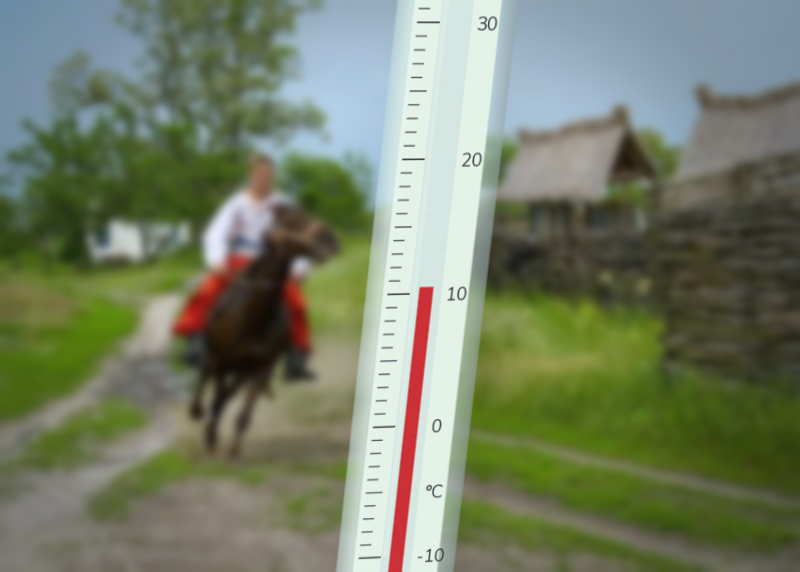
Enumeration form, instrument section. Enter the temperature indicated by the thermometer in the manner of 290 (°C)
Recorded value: 10.5 (°C)
